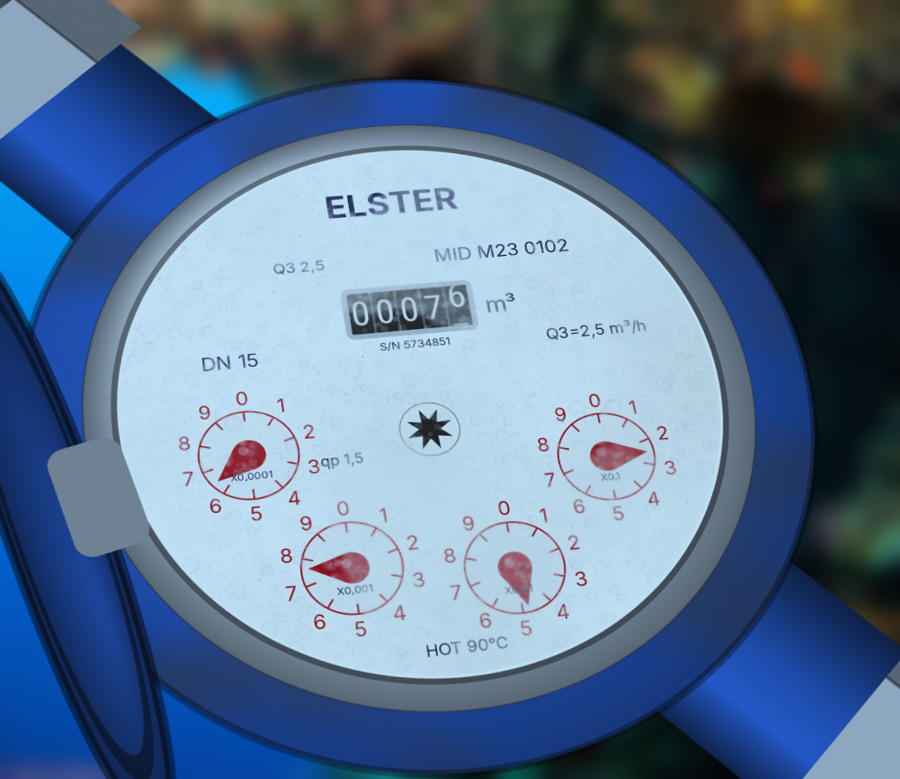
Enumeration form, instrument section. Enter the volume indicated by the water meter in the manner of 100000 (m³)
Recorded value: 76.2476 (m³)
